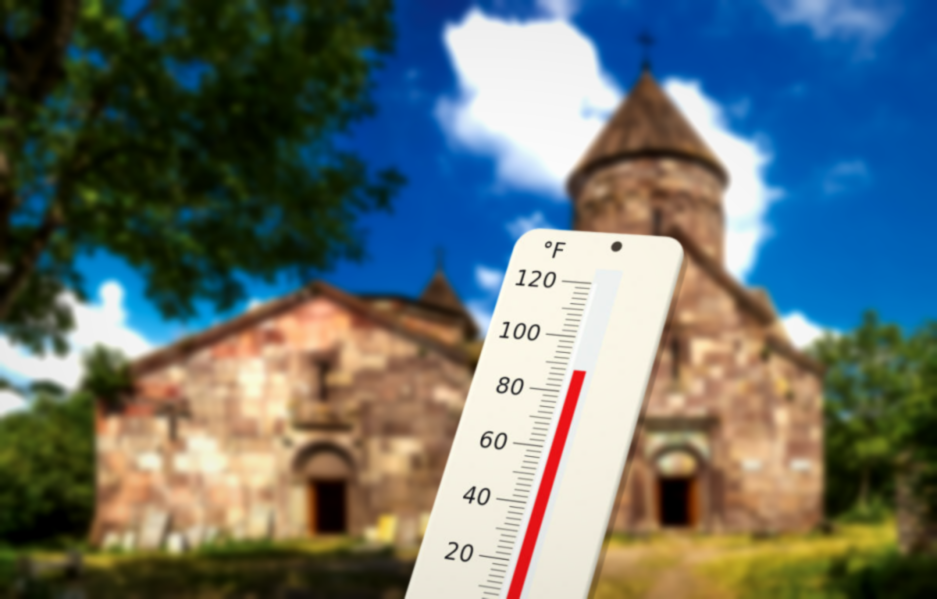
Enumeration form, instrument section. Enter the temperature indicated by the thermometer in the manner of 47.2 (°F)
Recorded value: 88 (°F)
